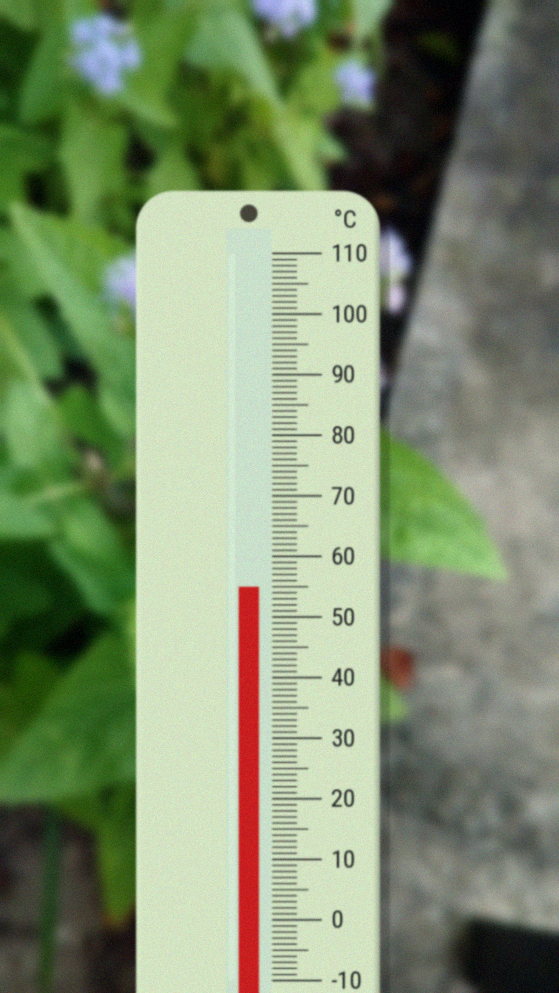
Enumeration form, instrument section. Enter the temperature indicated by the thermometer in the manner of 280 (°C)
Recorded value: 55 (°C)
